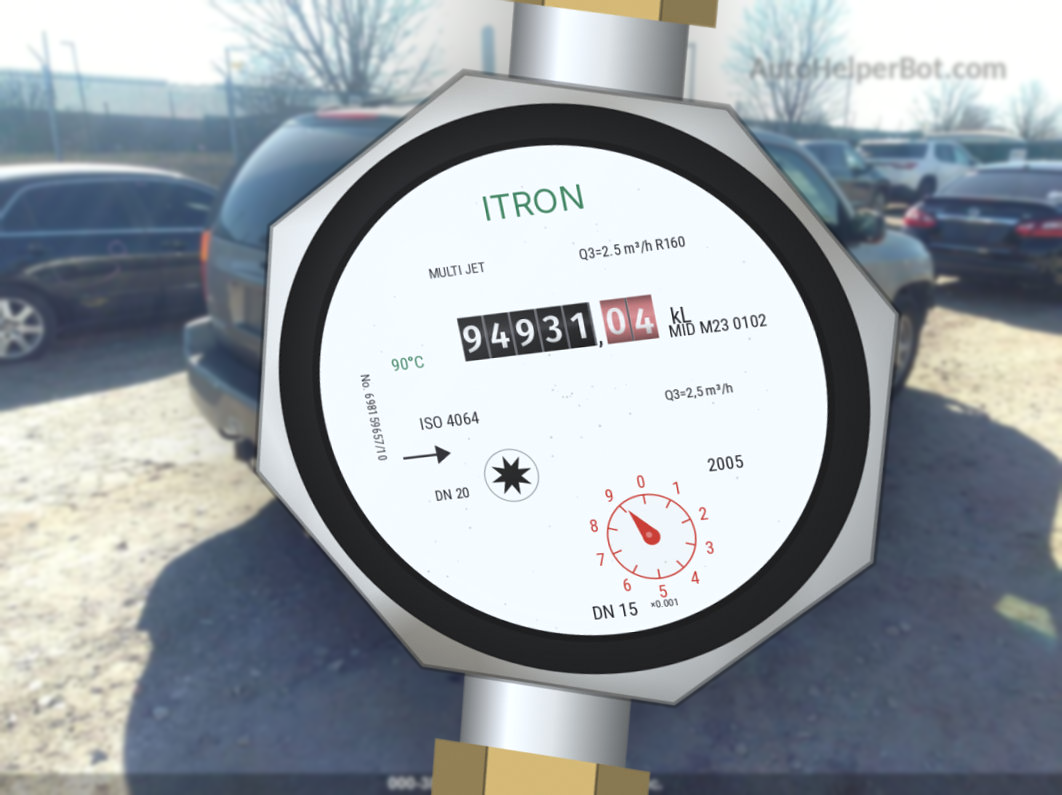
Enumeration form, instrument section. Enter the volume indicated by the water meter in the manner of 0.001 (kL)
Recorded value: 94931.039 (kL)
